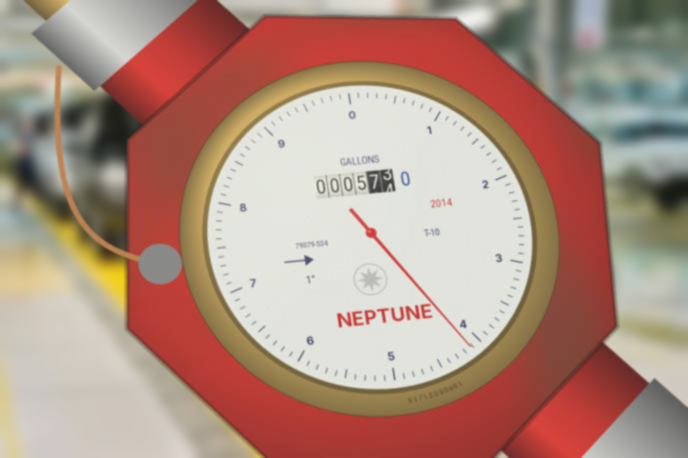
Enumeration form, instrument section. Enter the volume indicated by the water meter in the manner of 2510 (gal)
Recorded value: 5734.1 (gal)
